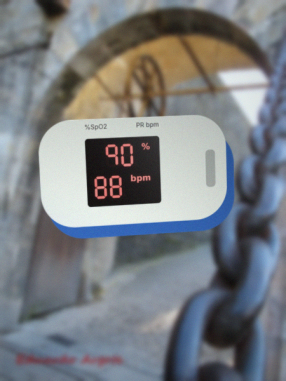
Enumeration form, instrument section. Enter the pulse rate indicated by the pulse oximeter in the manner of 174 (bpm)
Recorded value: 88 (bpm)
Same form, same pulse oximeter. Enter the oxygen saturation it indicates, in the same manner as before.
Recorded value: 90 (%)
